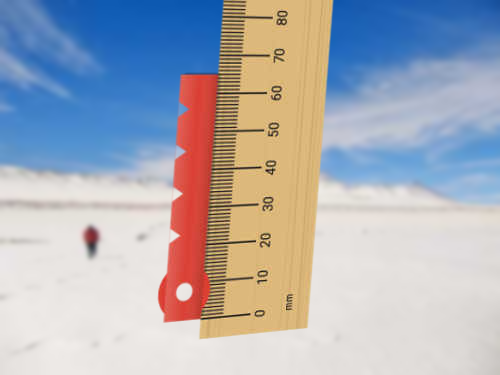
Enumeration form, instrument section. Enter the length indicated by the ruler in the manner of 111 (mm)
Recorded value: 65 (mm)
